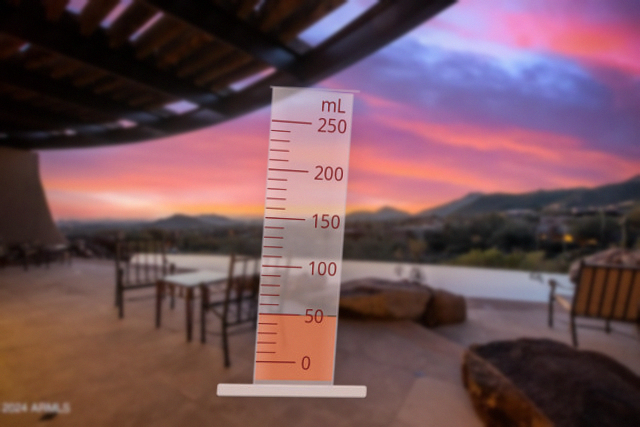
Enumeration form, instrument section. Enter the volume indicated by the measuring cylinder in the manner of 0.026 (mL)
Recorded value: 50 (mL)
